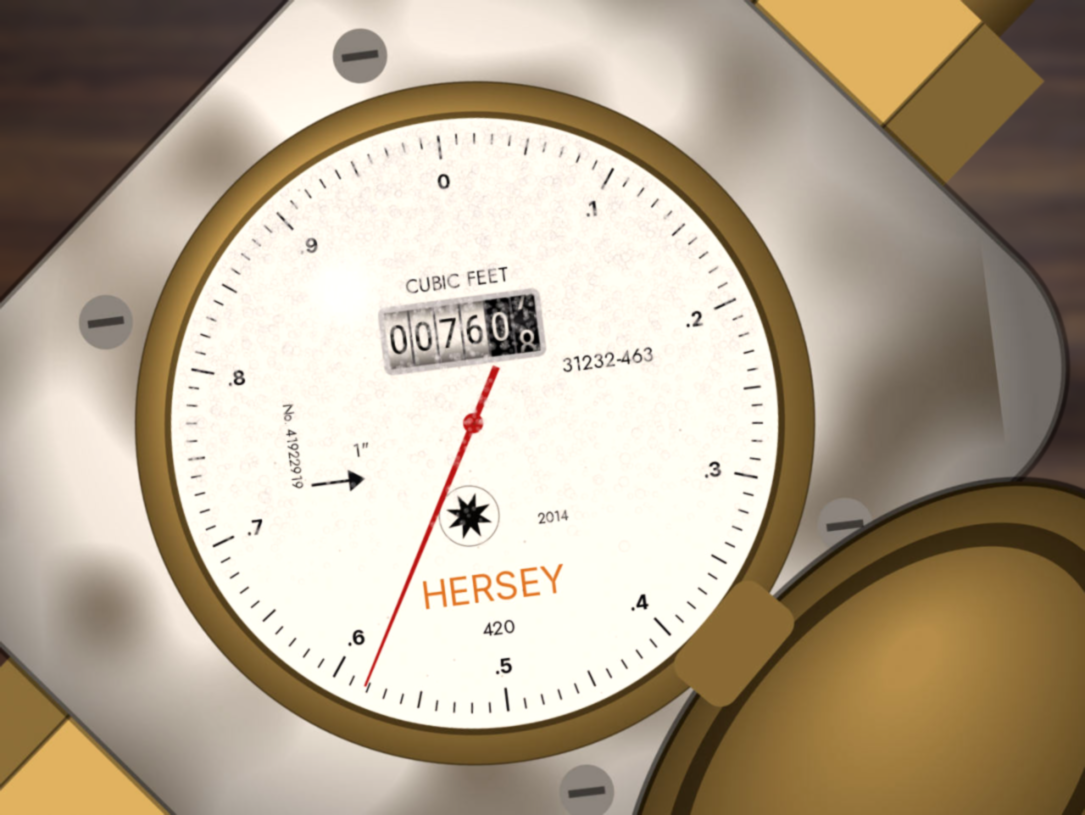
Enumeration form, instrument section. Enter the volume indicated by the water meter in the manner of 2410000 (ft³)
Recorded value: 7607.58 (ft³)
